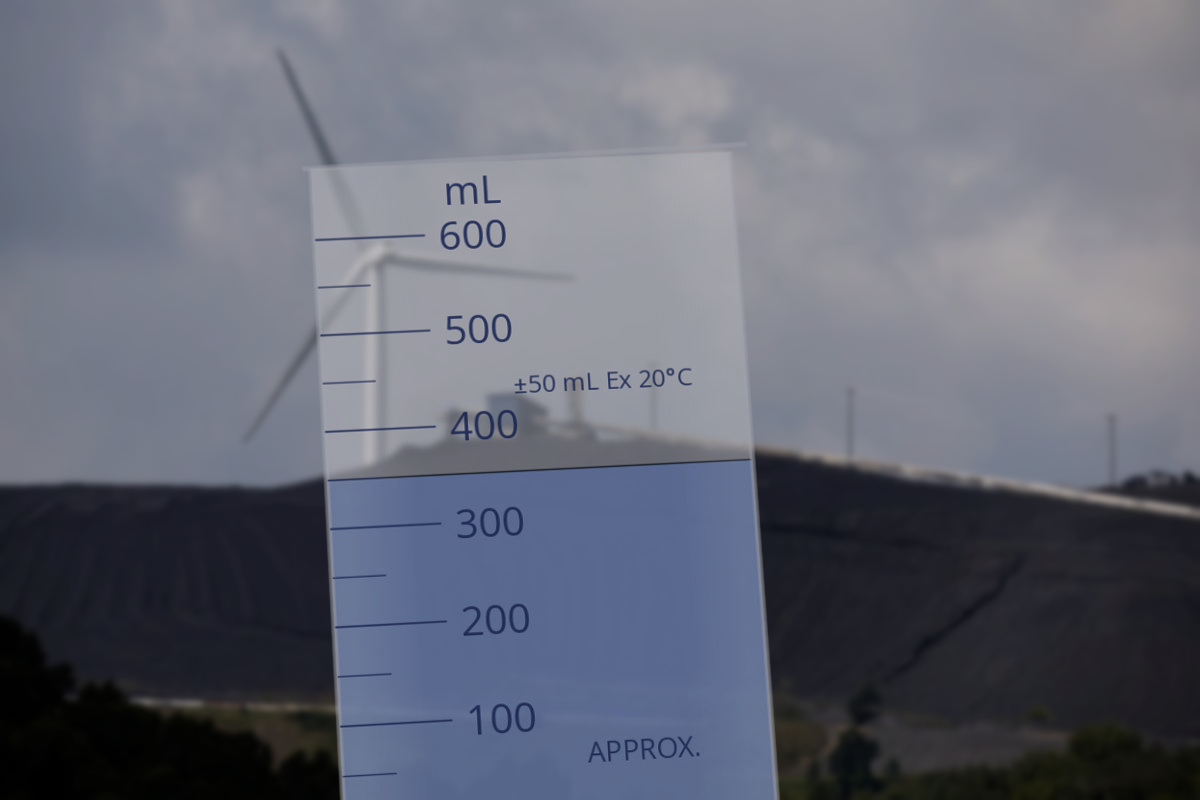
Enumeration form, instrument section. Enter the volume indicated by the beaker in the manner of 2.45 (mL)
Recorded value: 350 (mL)
